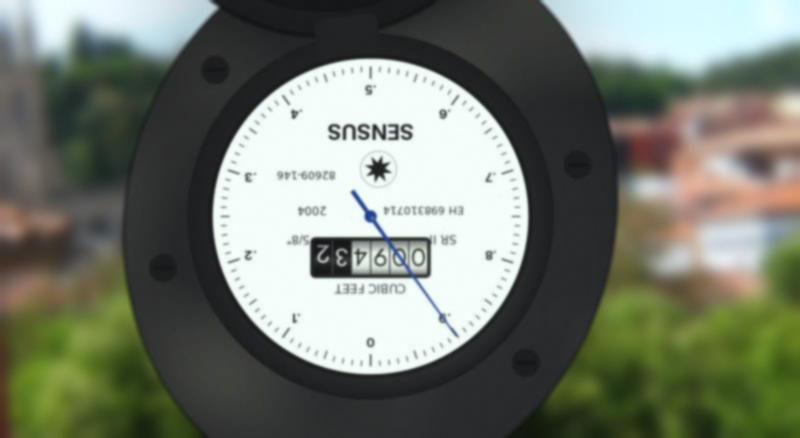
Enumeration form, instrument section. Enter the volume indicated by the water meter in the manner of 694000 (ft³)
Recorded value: 9431.90 (ft³)
